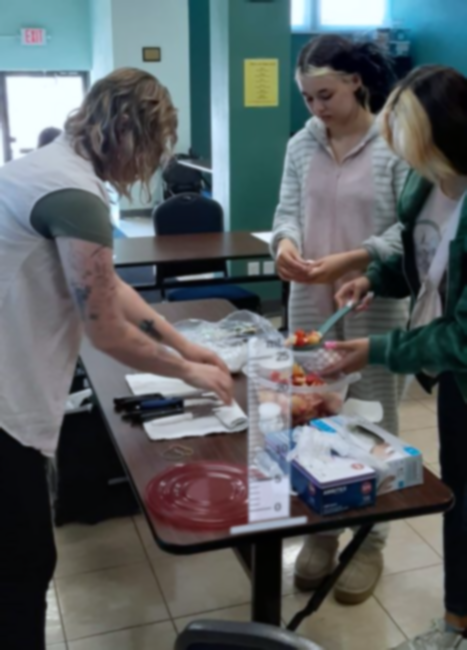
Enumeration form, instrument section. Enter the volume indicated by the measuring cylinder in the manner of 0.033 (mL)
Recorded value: 5 (mL)
